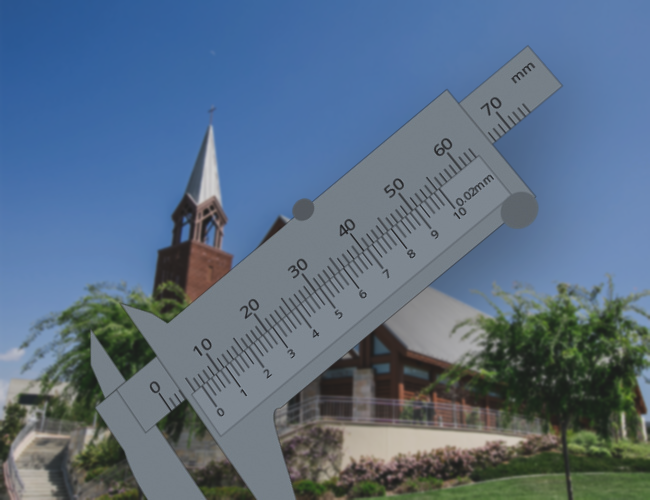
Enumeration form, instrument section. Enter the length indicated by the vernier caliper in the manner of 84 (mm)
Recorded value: 6.4 (mm)
